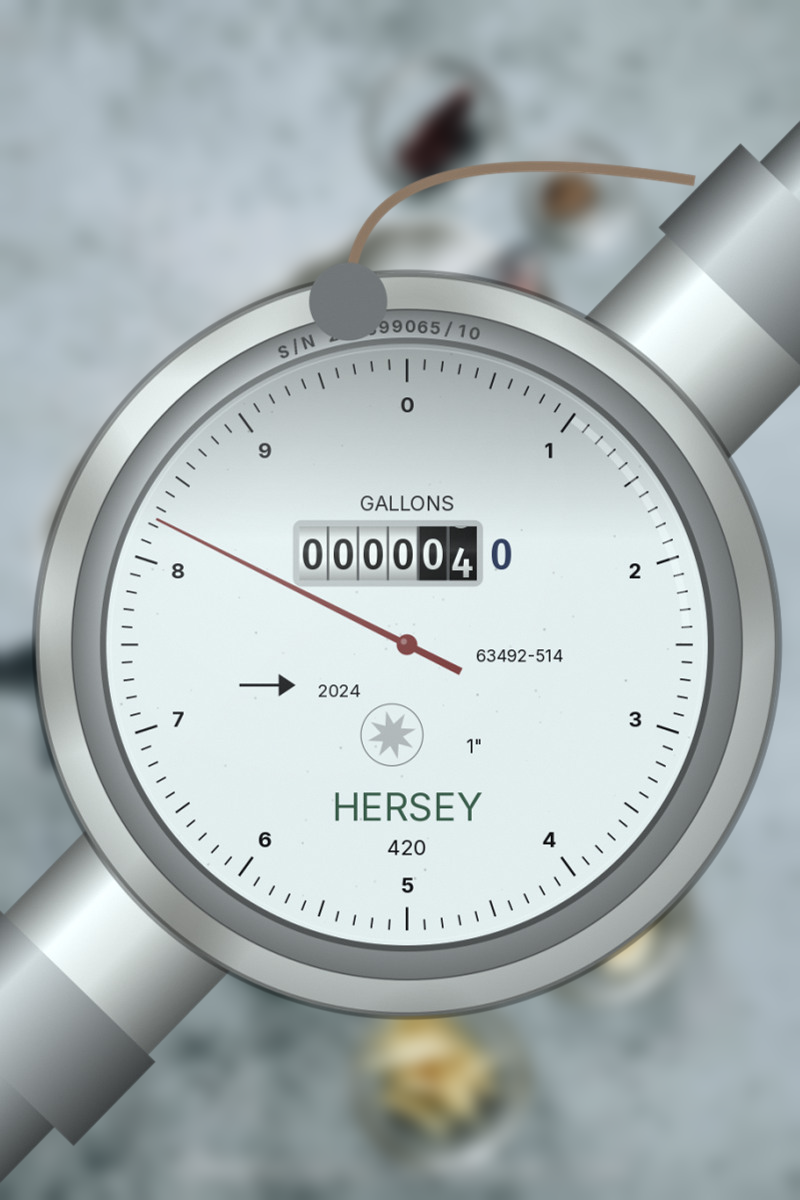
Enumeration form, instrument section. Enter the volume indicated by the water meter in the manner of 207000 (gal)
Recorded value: 38.2 (gal)
